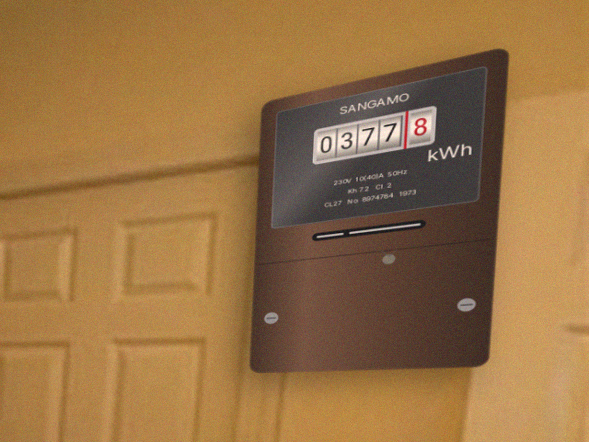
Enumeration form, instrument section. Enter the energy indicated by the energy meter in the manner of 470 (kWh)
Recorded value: 377.8 (kWh)
